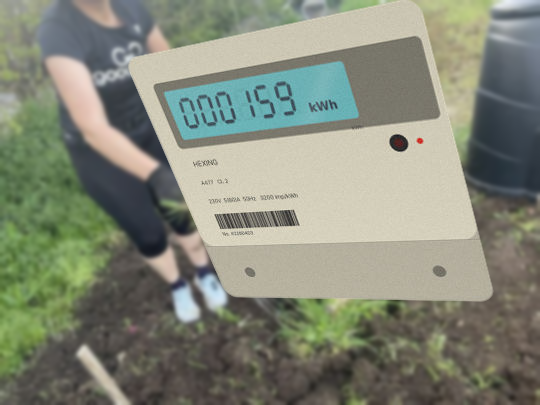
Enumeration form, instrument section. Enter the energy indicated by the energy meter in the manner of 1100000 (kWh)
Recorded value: 159 (kWh)
